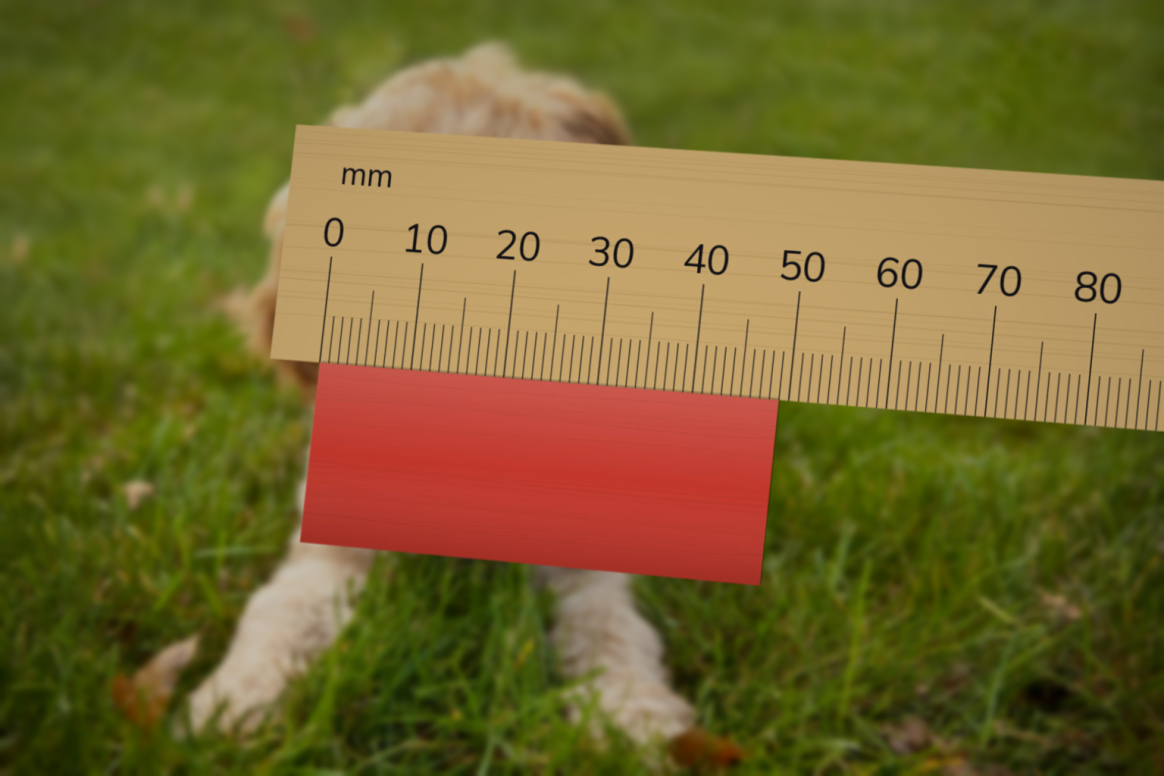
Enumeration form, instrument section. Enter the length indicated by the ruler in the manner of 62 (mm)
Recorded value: 49 (mm)
